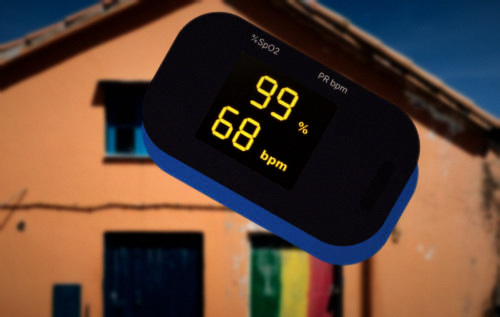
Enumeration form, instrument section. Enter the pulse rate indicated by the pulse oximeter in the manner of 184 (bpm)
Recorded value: 68 (bpm)
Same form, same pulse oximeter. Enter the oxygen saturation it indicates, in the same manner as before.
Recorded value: 99 (%)
